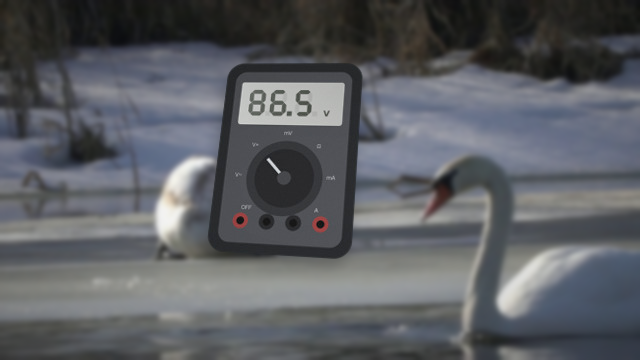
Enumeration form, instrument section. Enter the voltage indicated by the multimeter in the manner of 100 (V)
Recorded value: 86.5 (V)
